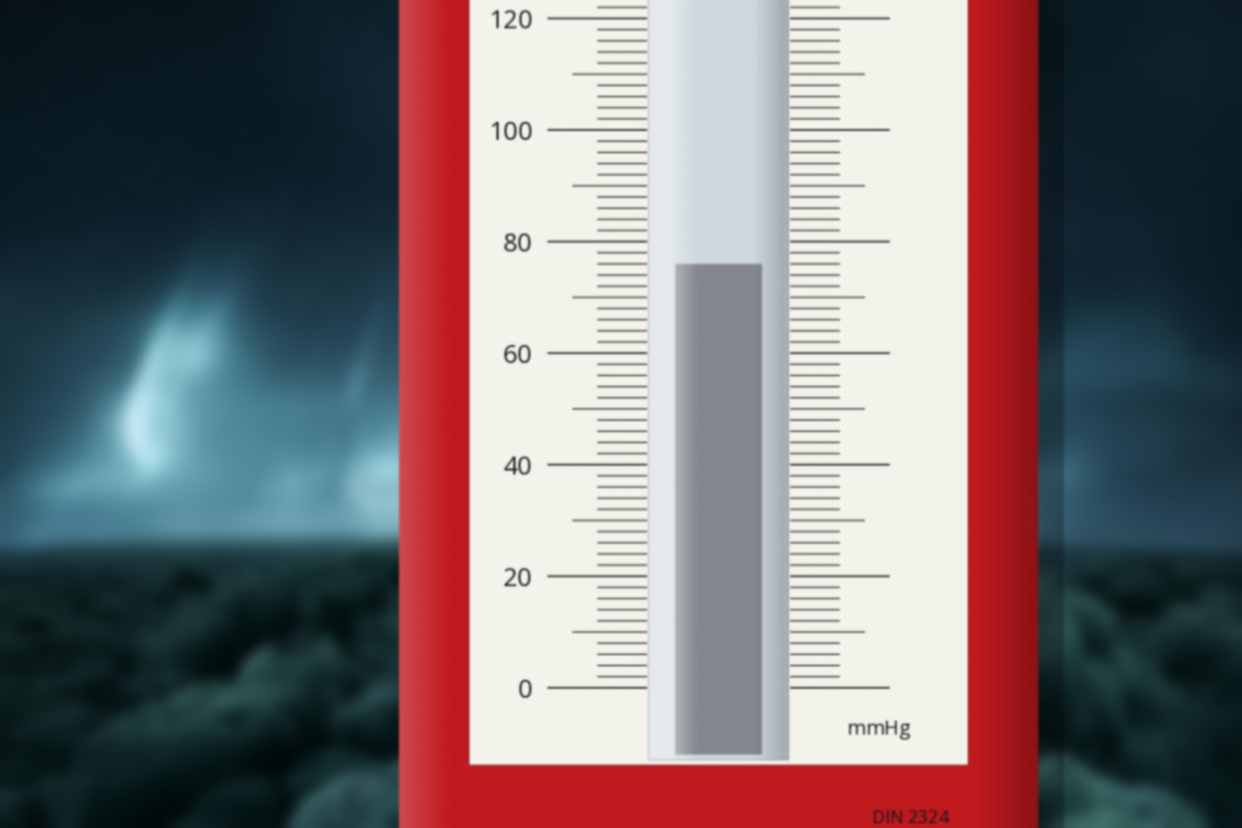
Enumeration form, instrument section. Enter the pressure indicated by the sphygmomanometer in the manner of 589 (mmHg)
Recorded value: 76 (mmHg)
